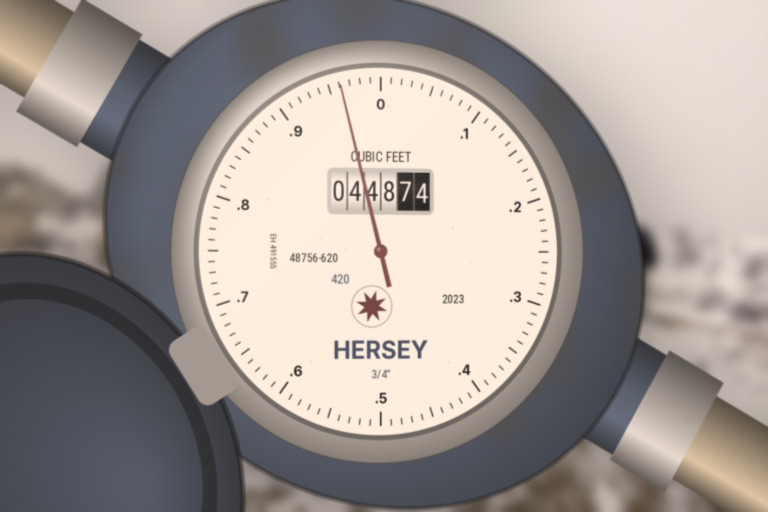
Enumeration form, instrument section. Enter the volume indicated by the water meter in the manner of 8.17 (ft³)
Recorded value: 44873.96 (ft³)
